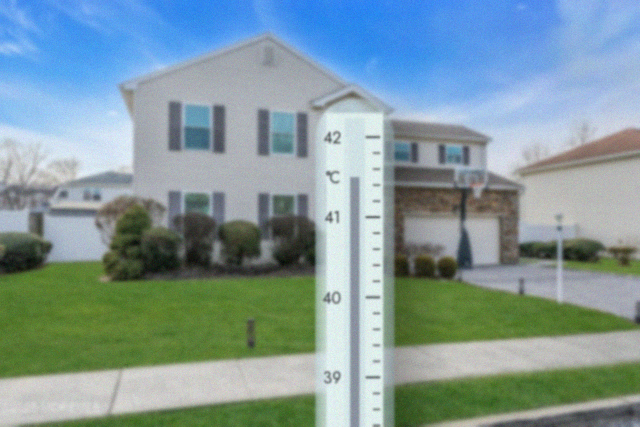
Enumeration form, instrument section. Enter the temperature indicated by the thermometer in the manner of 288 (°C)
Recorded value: 41.5 (°C)
